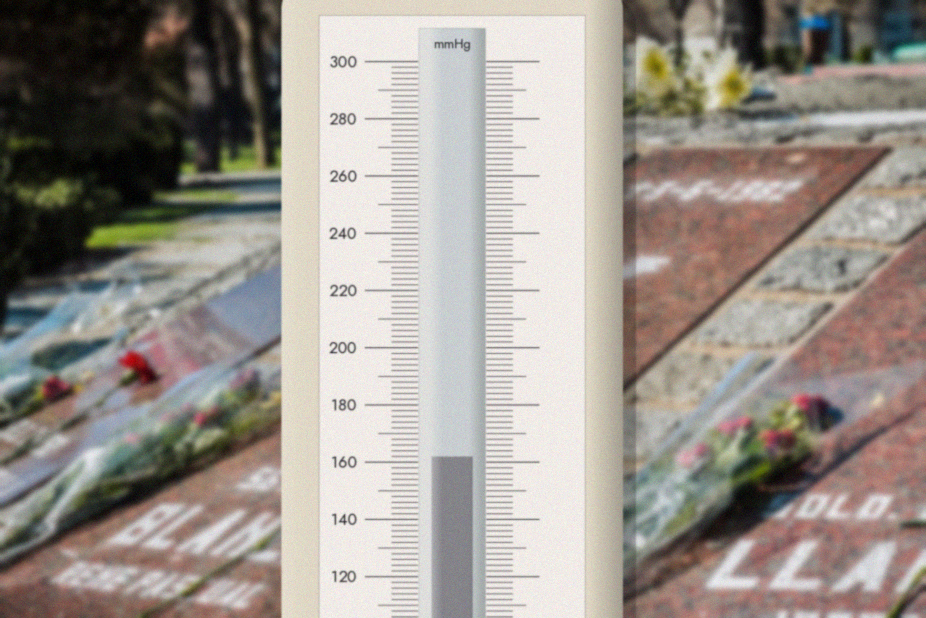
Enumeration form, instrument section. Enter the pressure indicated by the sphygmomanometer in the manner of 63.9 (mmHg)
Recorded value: 162 (mmHg)
